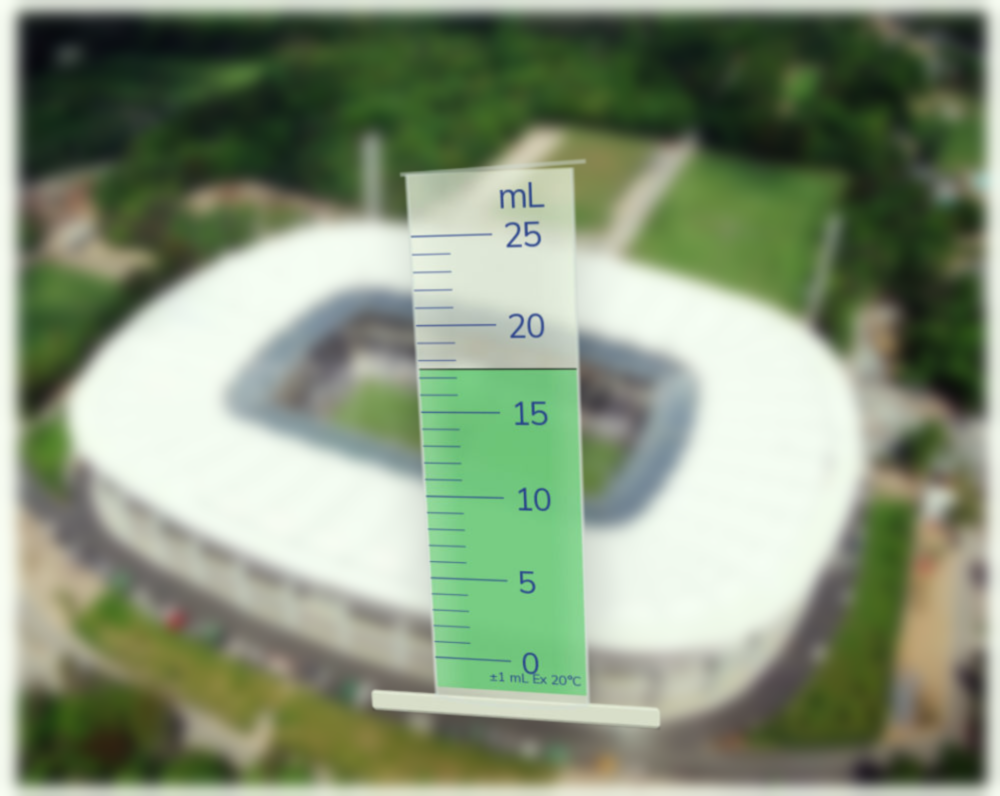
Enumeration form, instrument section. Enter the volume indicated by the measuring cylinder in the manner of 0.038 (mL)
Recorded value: 17.5 (mL)
